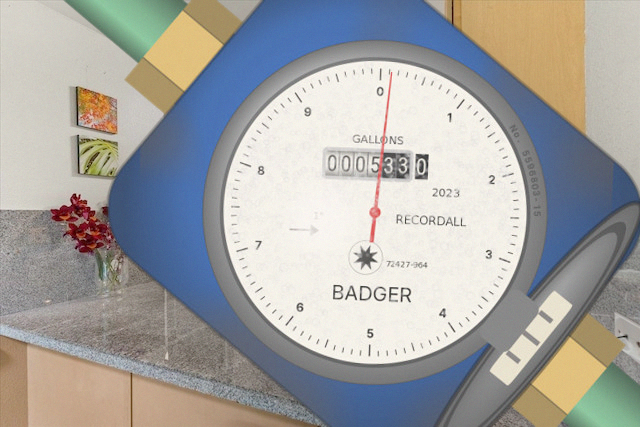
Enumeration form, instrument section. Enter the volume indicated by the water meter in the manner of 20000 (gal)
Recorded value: 5330.1 (gal)
